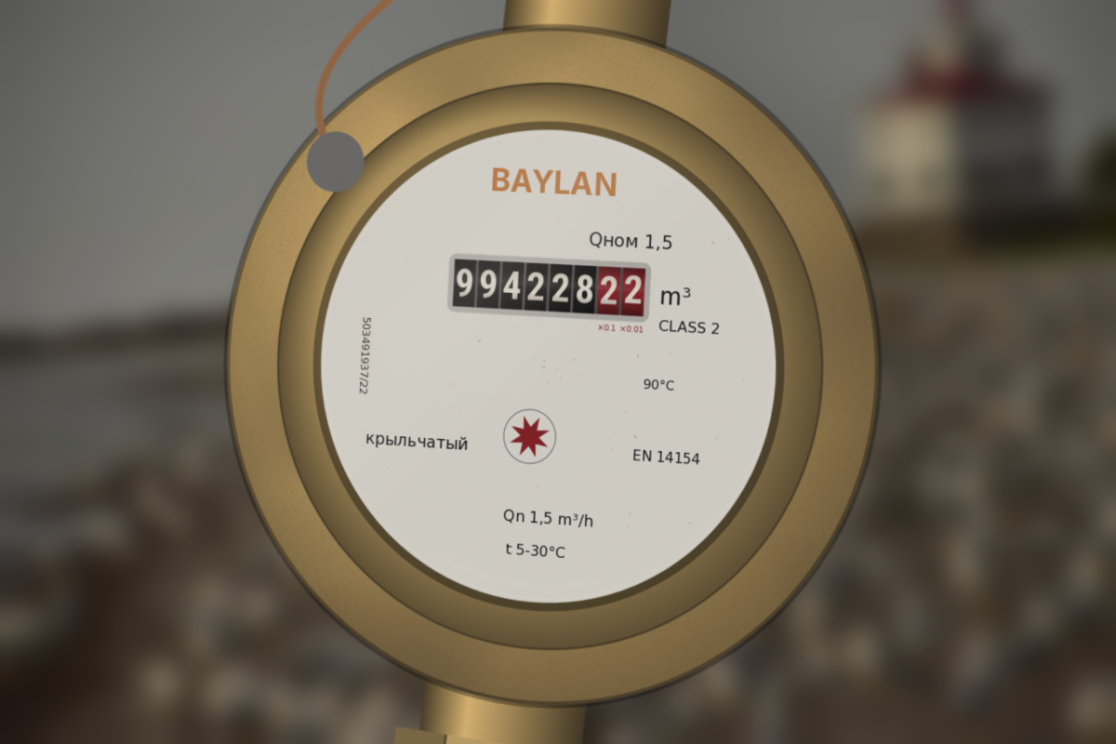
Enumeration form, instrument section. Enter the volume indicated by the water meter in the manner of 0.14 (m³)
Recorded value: 994228.22 (m³)
